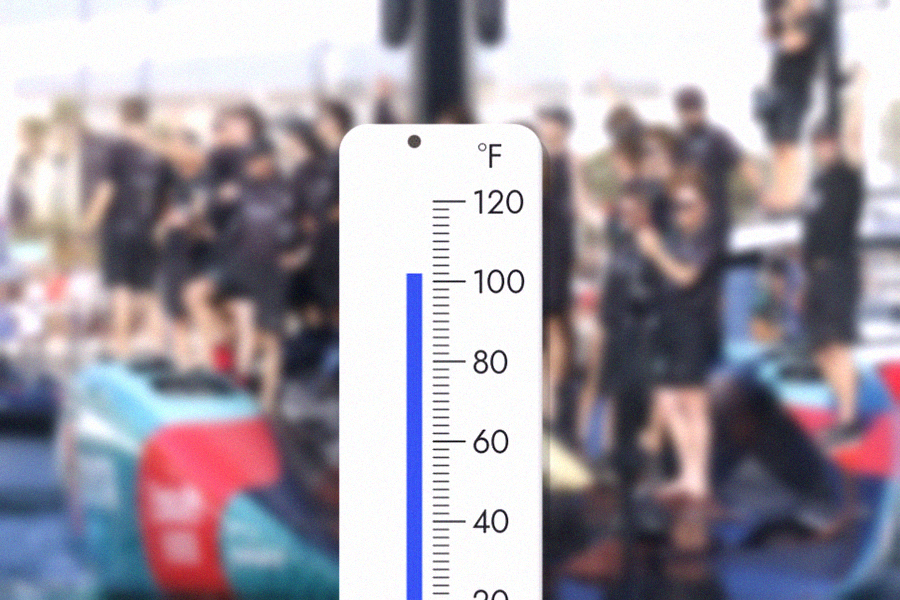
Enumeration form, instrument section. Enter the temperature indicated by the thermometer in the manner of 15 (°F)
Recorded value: 102 (°F)
